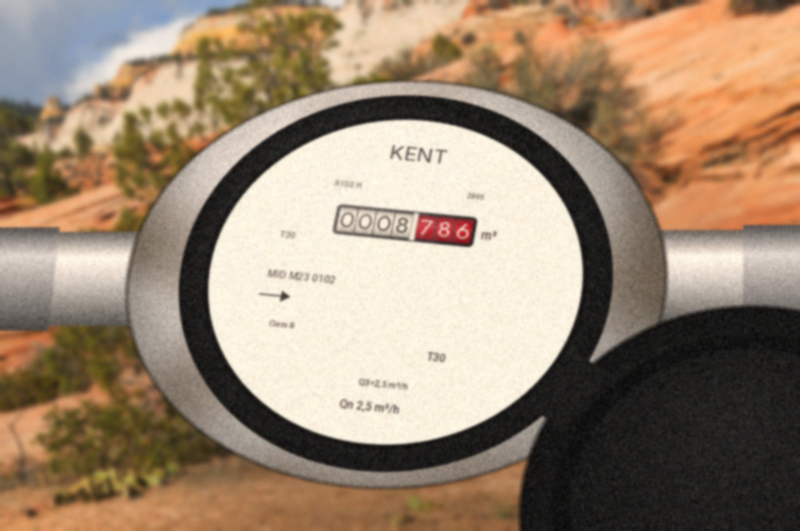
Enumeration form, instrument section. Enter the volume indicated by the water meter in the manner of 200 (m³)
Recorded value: 8.786 (m³)
